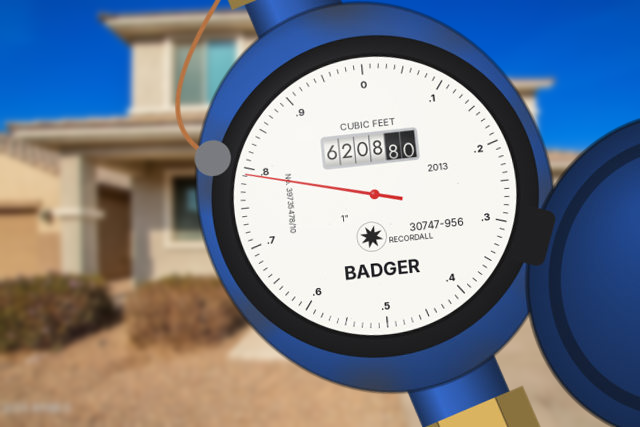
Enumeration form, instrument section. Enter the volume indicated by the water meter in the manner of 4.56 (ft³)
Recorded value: 620879.79 (ft³)
